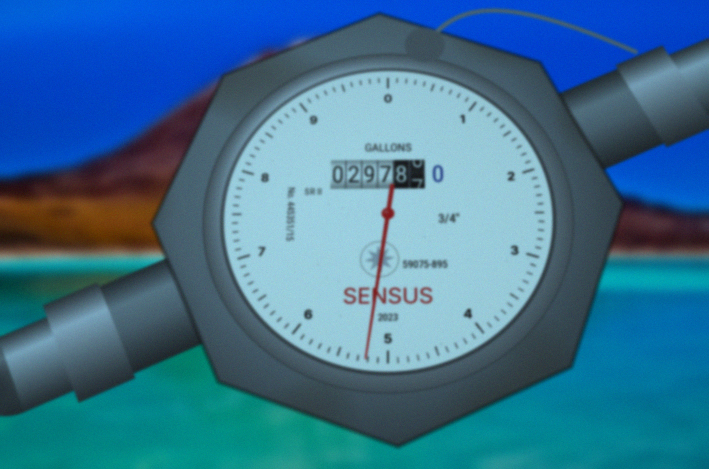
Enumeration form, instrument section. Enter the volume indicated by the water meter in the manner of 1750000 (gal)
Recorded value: 297865.2 (gal)
